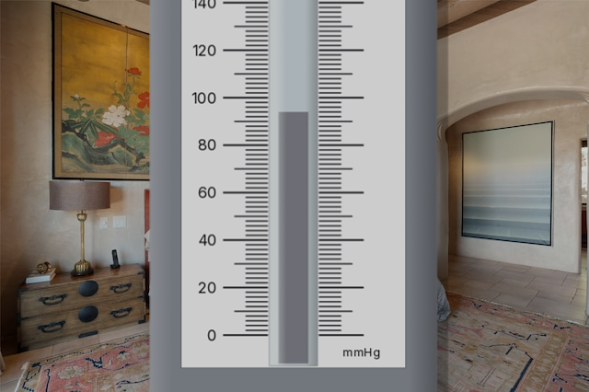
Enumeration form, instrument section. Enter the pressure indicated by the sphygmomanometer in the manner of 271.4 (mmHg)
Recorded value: 94 (mmHg)
